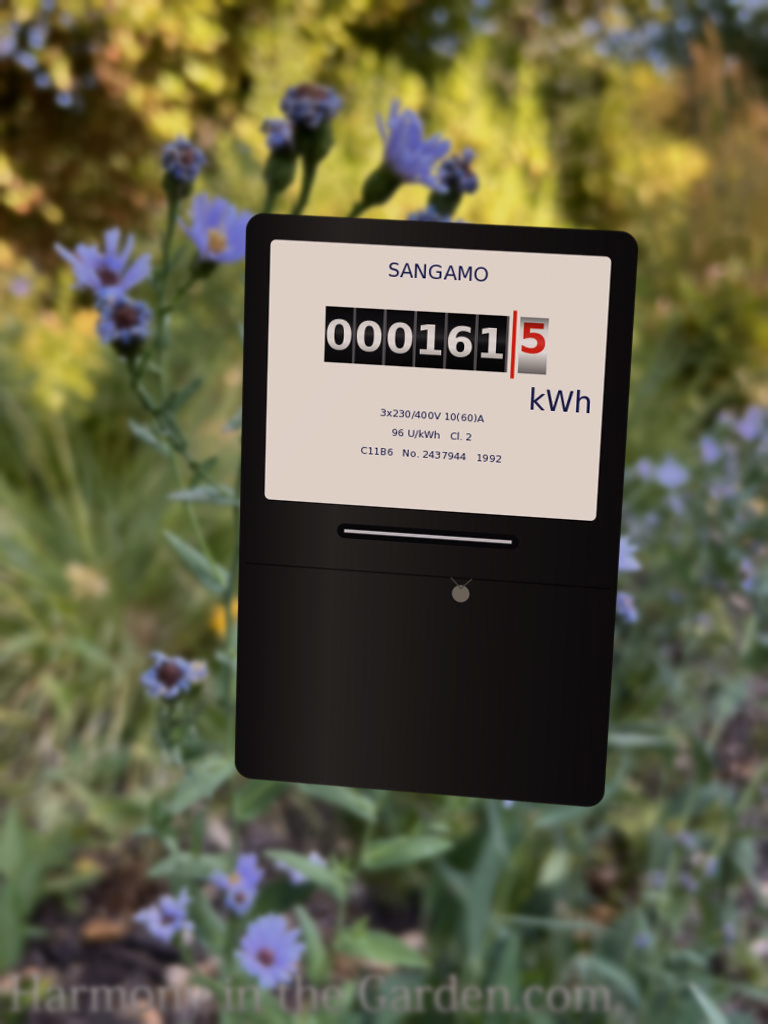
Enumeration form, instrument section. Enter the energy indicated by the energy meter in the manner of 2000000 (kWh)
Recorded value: 161.5 (kWh)
